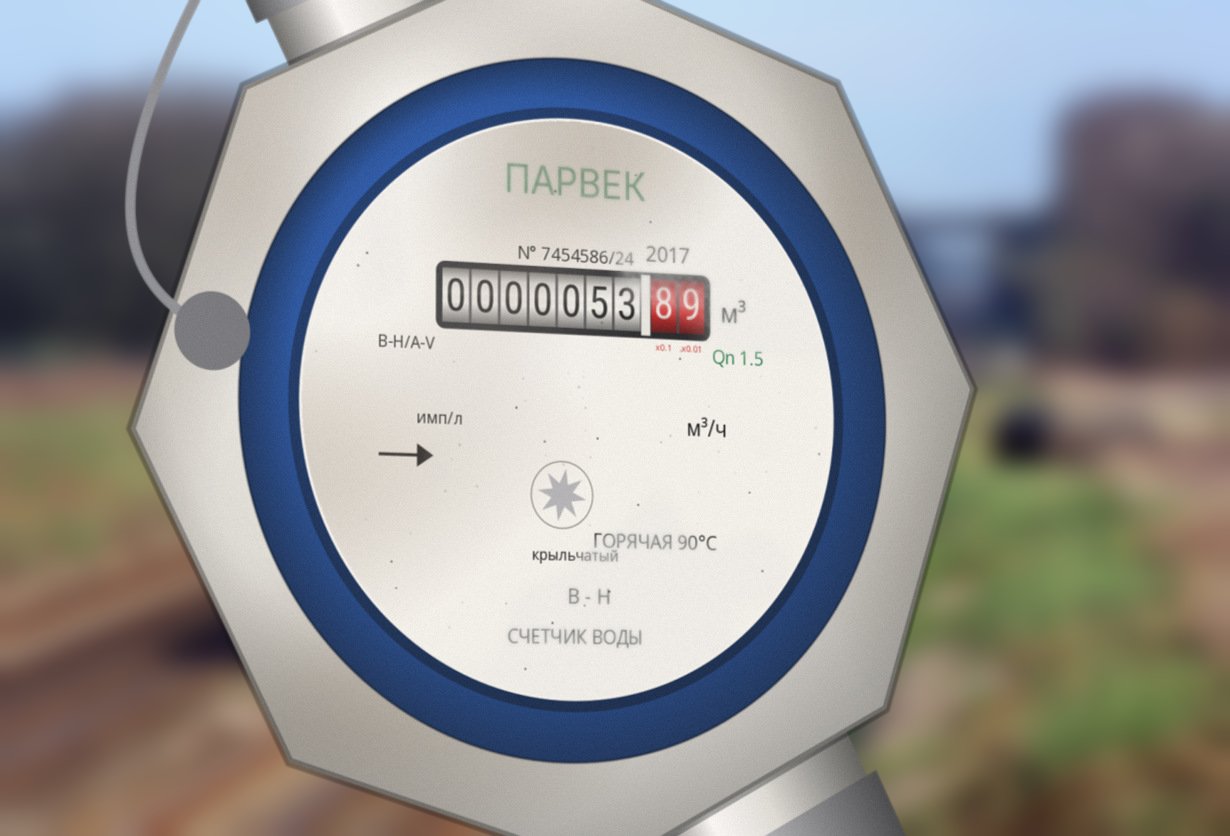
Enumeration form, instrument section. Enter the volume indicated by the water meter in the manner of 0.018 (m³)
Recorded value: 53.89 (m³)
